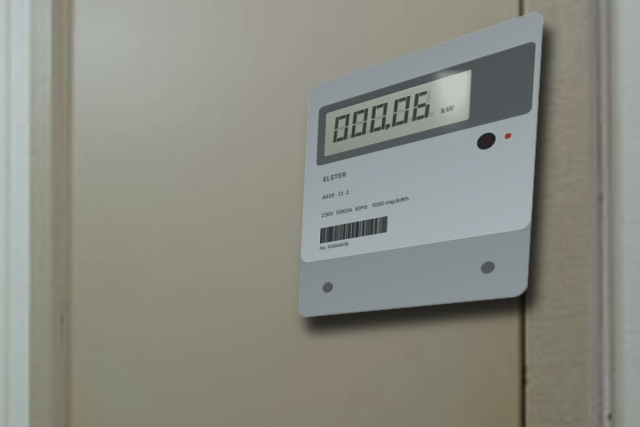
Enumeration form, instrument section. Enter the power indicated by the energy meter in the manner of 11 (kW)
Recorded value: 0.06 (kW)
